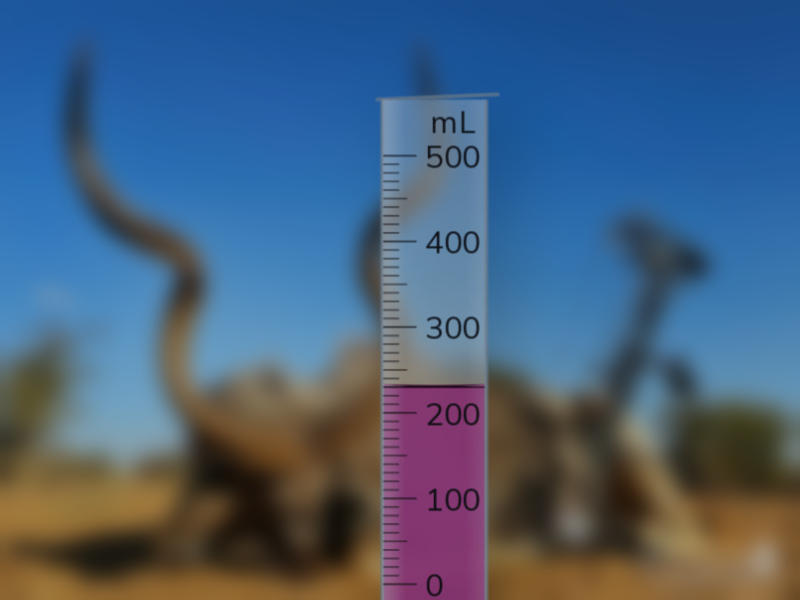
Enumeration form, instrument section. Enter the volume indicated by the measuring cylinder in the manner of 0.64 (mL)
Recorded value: 230 (mL)
